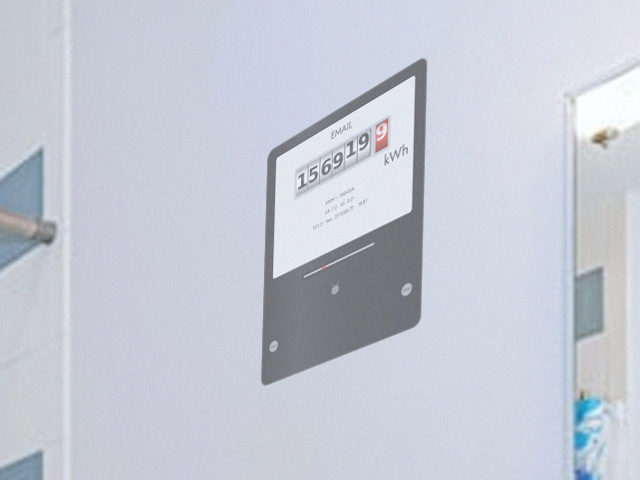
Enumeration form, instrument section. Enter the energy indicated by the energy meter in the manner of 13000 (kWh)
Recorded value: 156919.9 (kWh)
